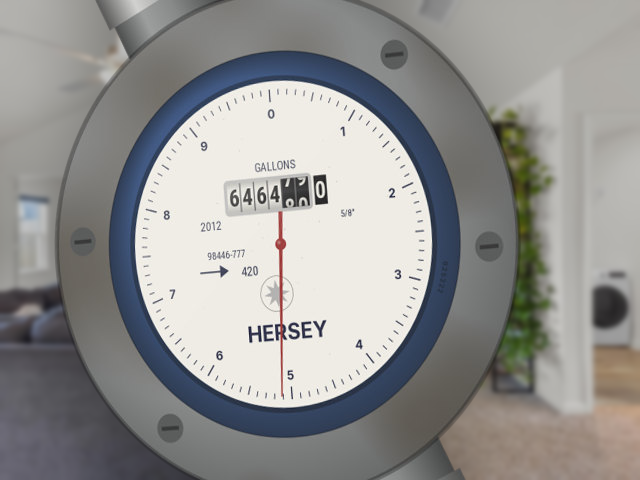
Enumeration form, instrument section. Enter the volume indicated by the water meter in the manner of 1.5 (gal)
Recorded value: 6464795.1 (gal)
